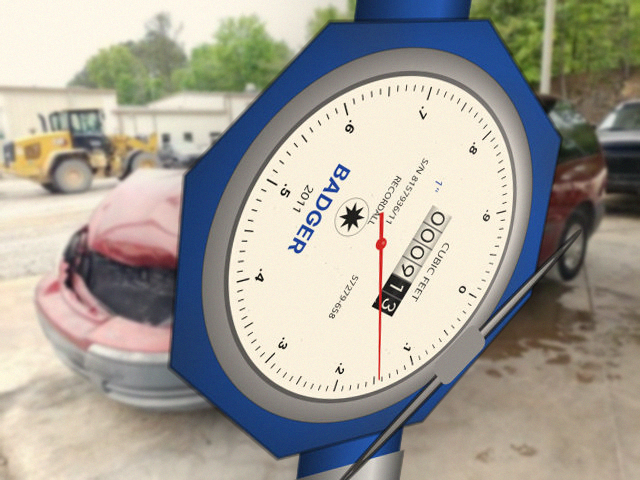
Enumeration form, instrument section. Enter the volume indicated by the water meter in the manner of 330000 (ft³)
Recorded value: 913.14 (ft³)
